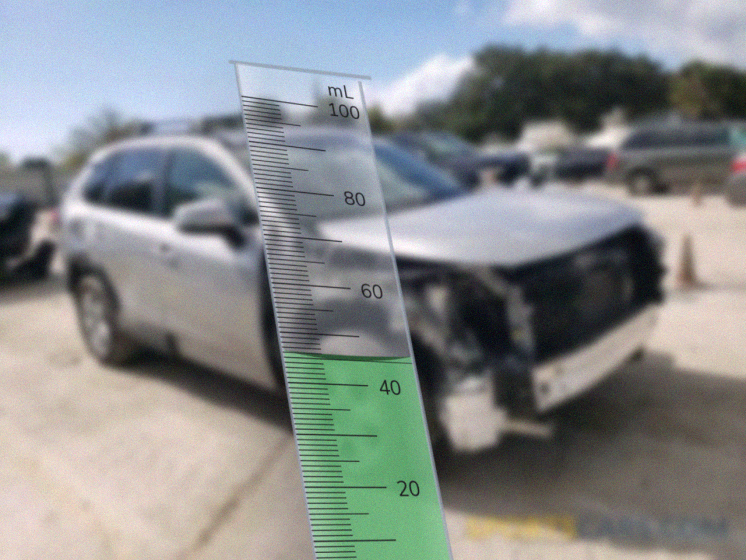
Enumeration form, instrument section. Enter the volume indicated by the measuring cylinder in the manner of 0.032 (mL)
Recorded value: 45 (mL)
